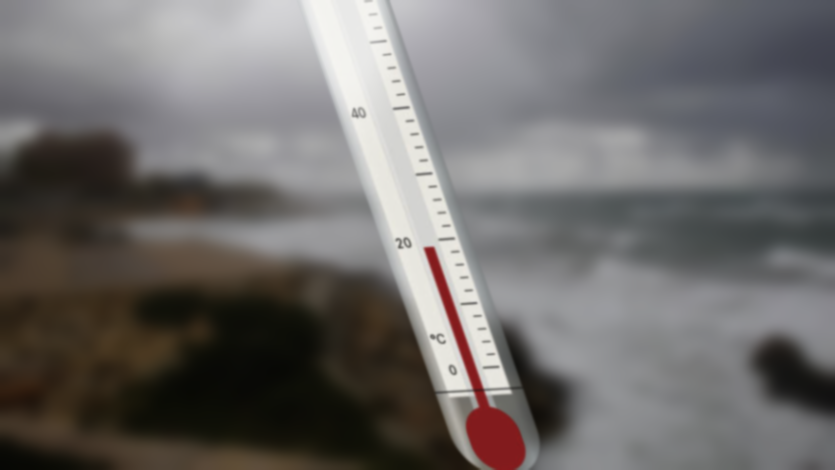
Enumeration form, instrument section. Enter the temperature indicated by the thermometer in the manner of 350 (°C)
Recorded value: 19 (°C)
